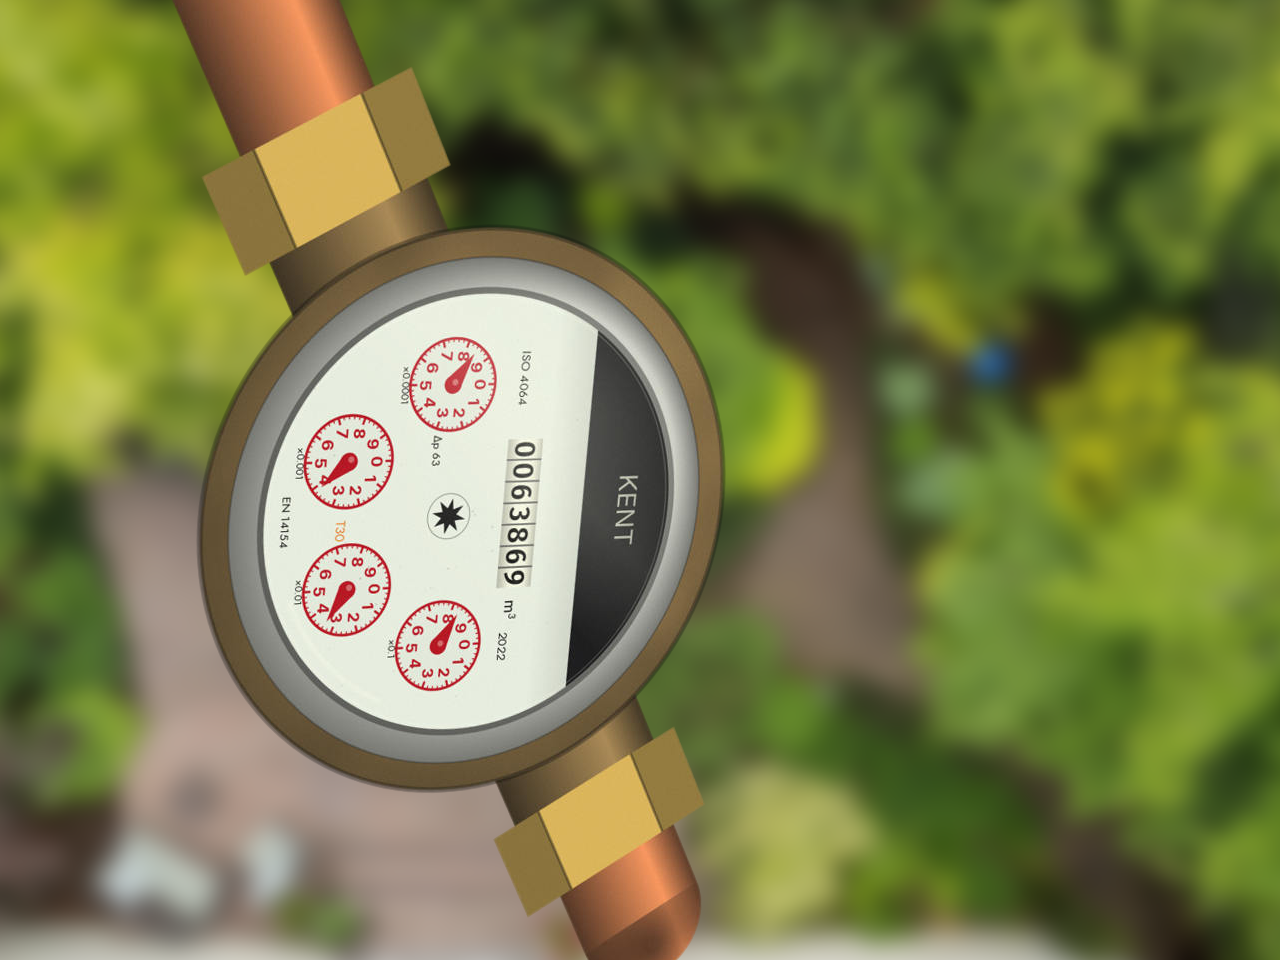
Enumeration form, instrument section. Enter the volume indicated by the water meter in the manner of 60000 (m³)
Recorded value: 63869.8338 (m³)
